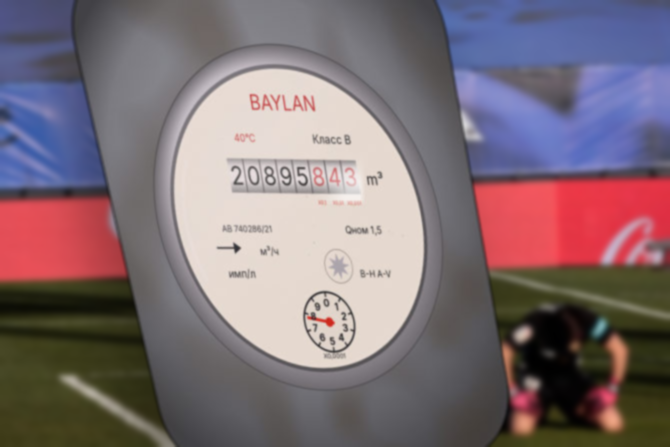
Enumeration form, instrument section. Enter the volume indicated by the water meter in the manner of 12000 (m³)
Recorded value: 20895.8437 (m³)
